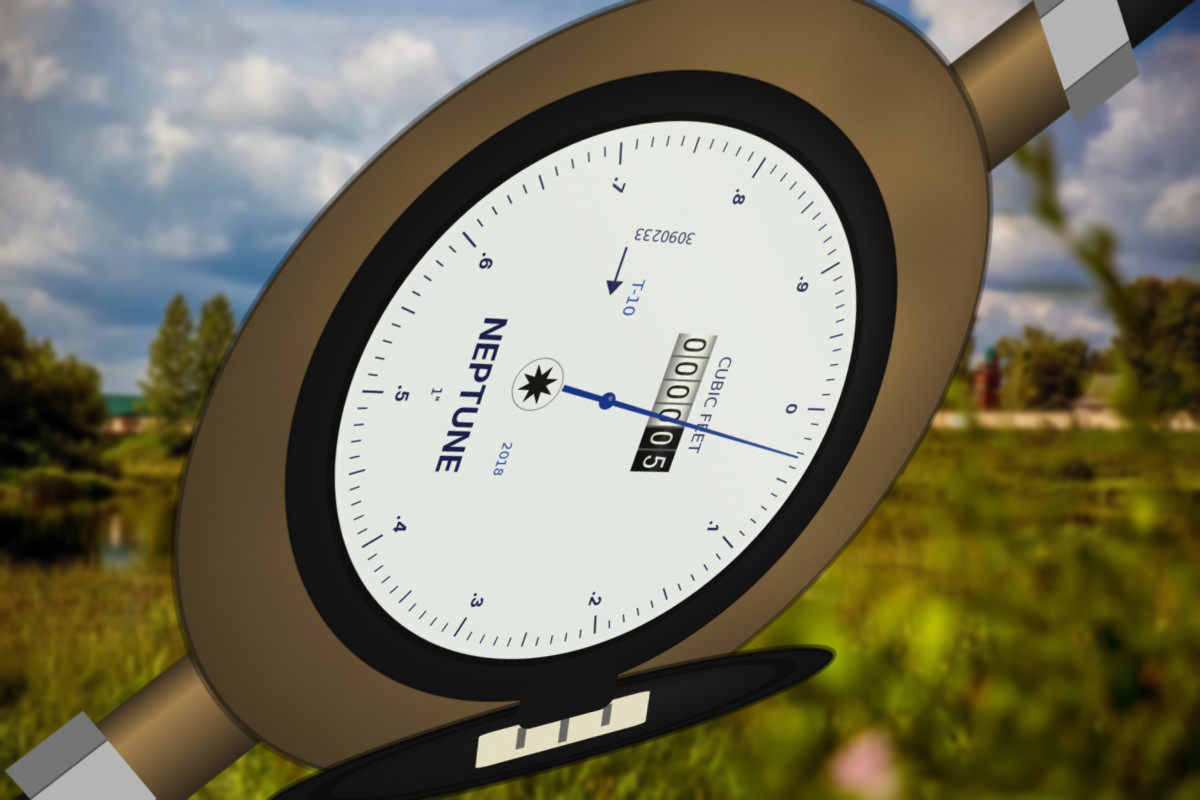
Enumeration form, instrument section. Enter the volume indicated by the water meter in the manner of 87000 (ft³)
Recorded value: 5.03 (ft³)
